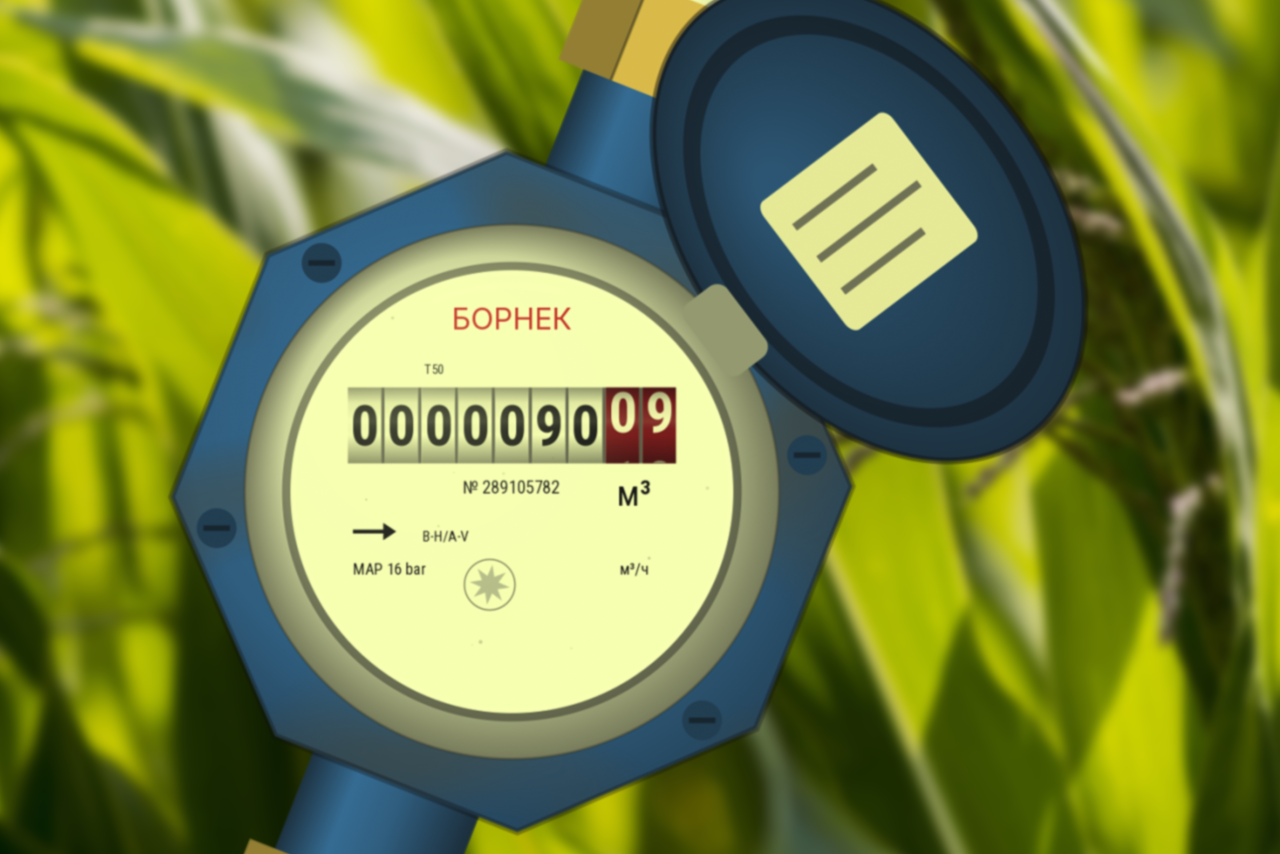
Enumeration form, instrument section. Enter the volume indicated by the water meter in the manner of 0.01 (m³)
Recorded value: 90.09 (m³)
